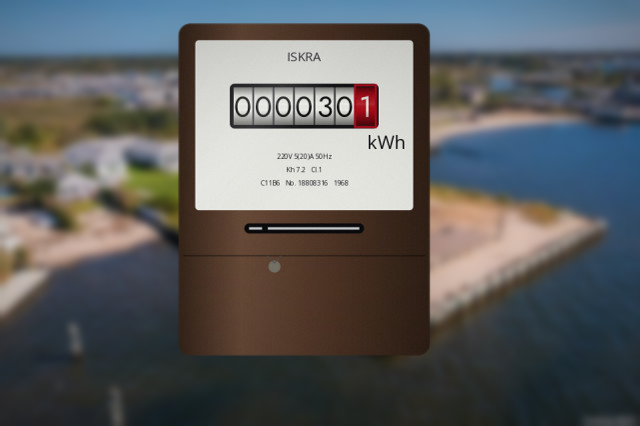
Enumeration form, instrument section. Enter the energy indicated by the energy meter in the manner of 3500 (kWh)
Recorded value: 30.1 (kWh)
